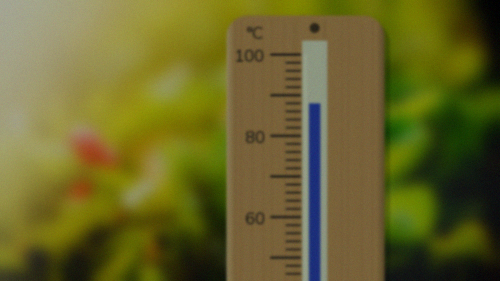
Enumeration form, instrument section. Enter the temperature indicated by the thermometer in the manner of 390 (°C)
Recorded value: 88 (°C)
